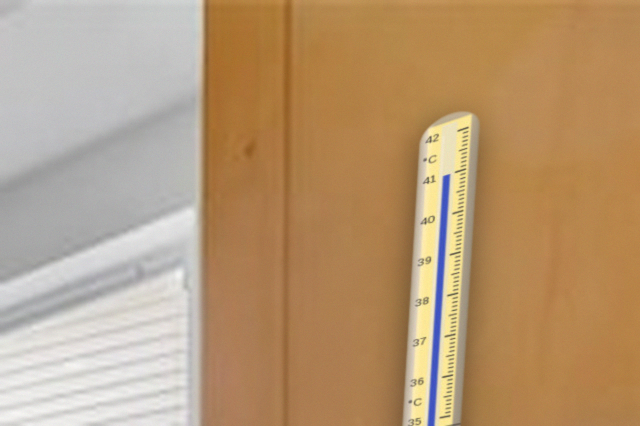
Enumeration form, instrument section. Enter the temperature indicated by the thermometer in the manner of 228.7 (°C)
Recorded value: 41 (°C)
